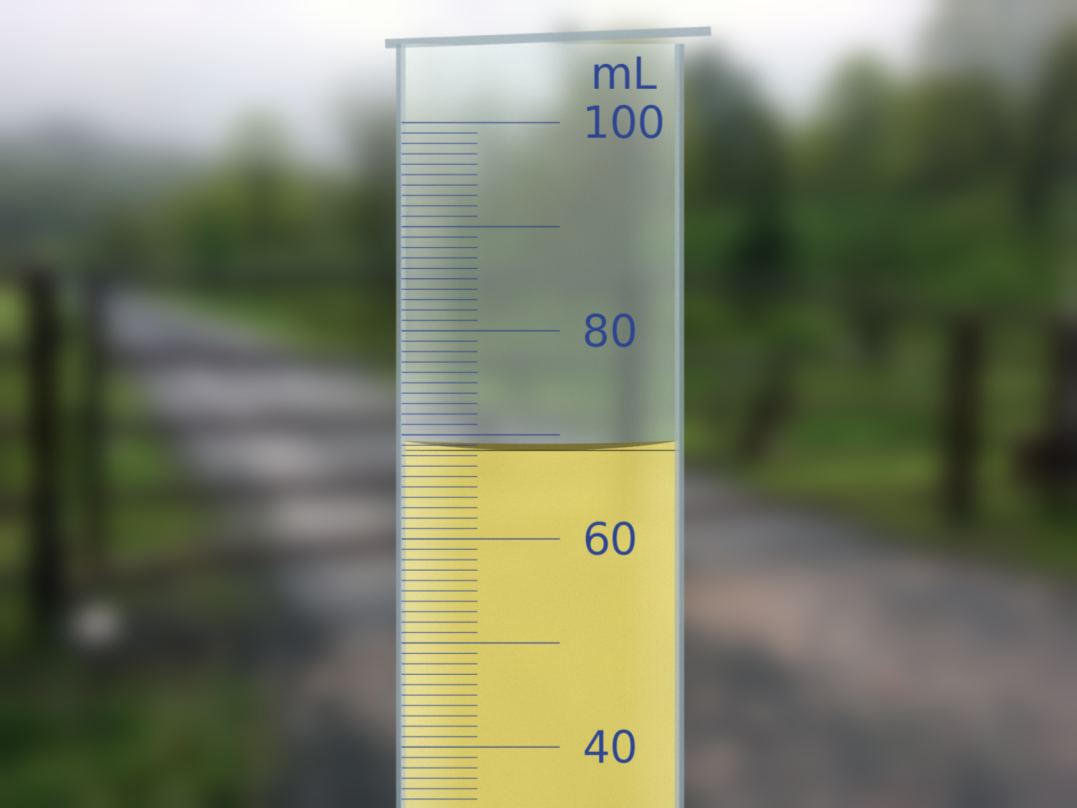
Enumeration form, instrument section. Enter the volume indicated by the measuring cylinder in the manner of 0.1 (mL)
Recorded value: 68.5 (mL)
